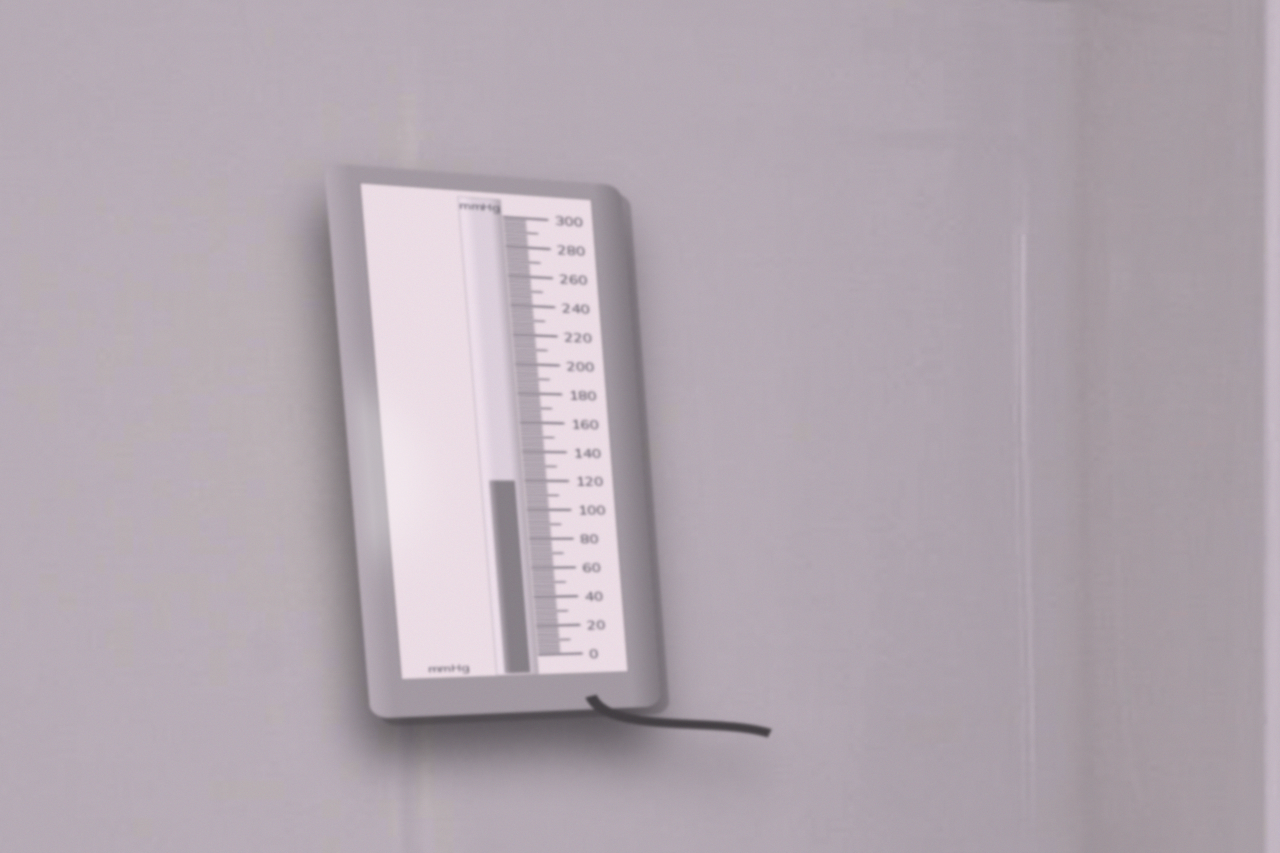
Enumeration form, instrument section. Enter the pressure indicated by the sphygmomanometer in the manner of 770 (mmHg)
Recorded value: 120 (mmHg)
